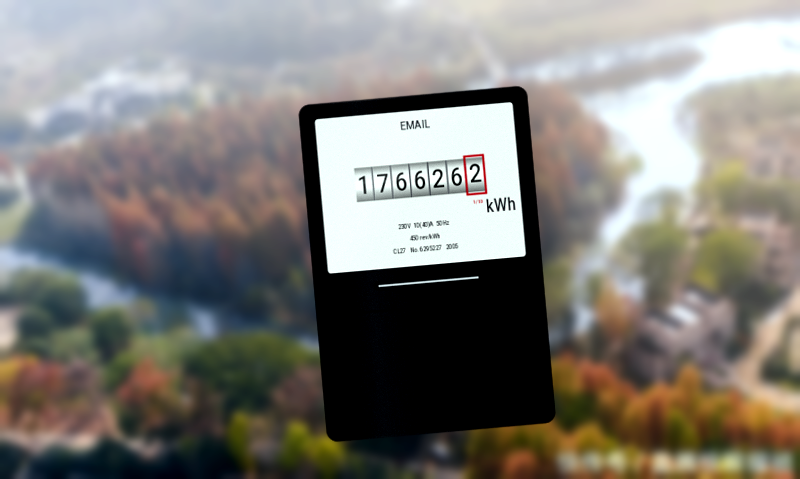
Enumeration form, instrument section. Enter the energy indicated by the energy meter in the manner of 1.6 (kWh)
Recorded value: 176626.2 (kWh)
